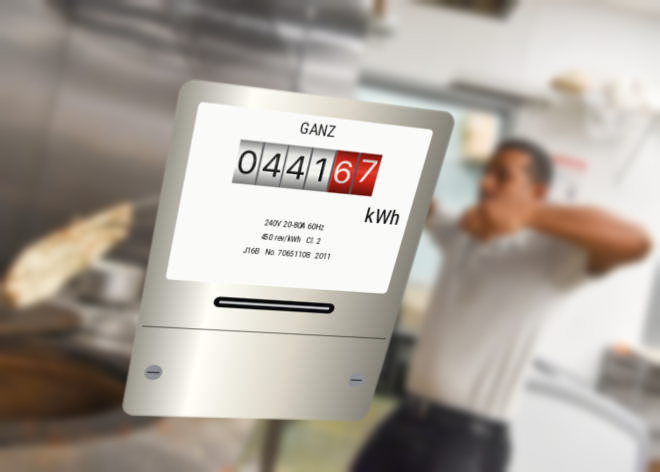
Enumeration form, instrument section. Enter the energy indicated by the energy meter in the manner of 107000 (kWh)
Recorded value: 441.67 (kWh)
